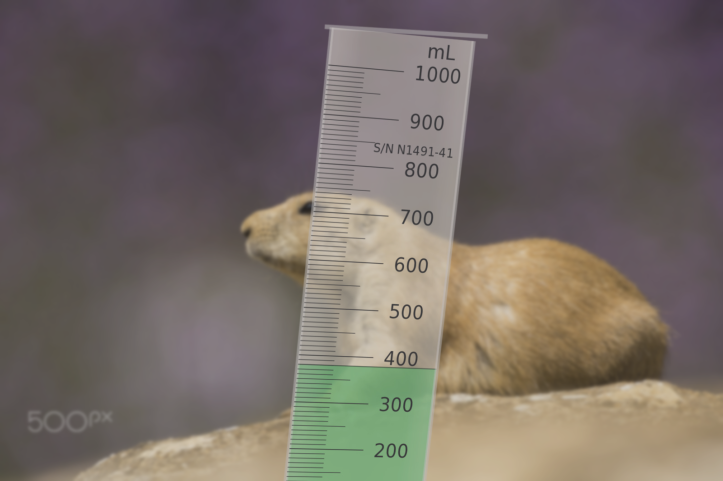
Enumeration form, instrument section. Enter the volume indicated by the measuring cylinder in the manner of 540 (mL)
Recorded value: 380 (mL)
